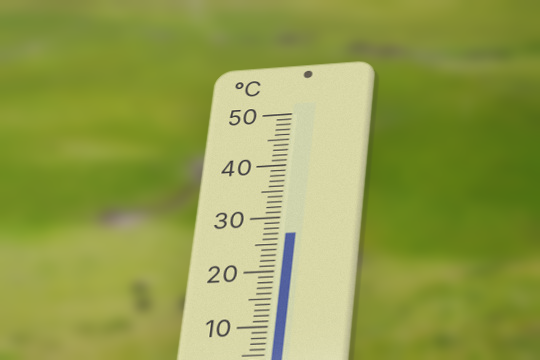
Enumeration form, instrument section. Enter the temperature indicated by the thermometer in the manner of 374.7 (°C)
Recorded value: 27 (°C)
